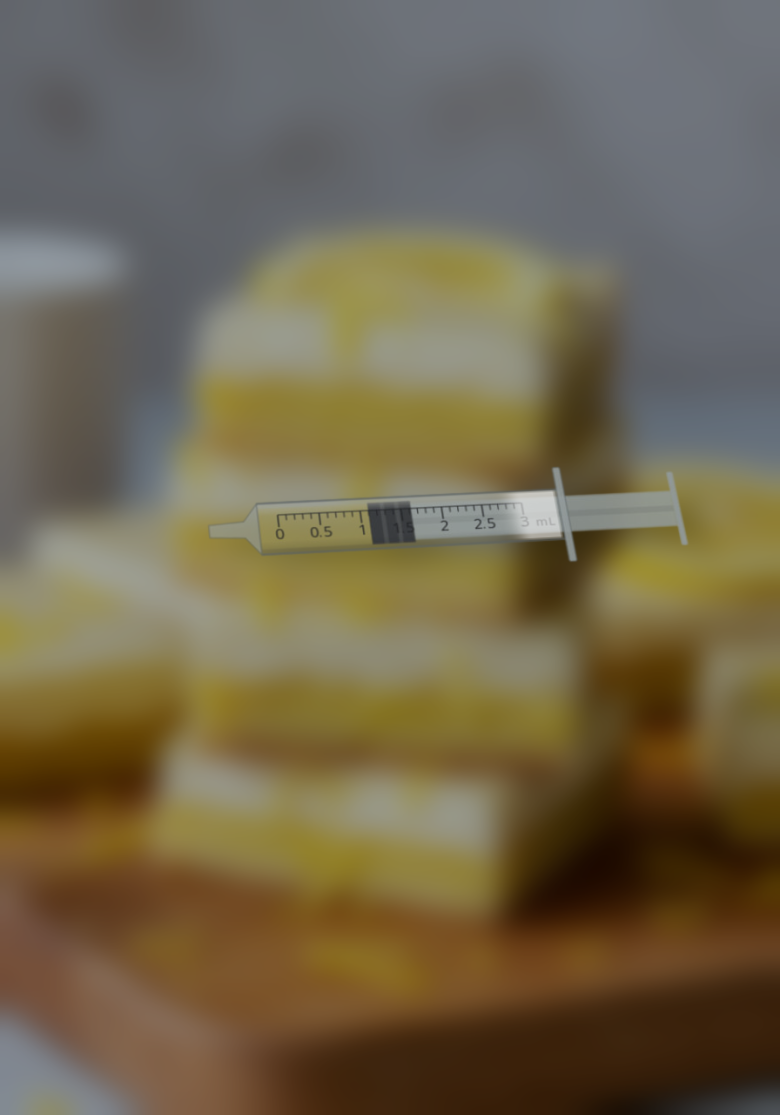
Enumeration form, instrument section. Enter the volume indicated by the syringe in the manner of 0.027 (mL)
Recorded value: 1.1 (mL)
